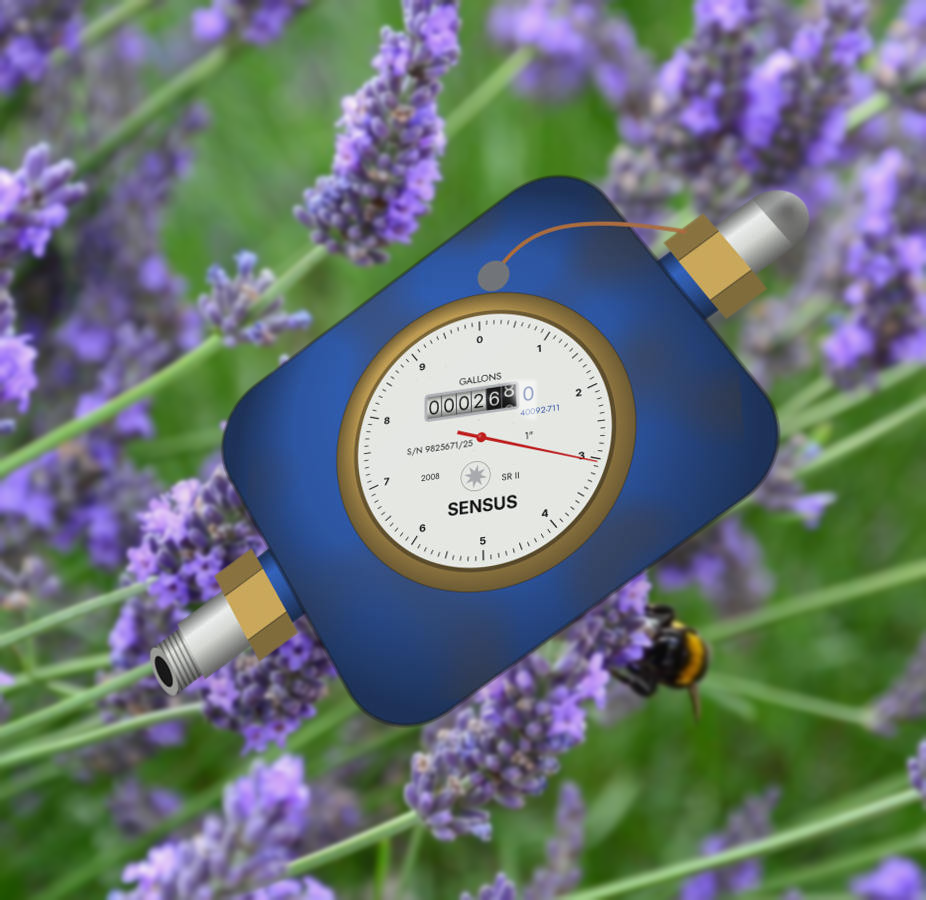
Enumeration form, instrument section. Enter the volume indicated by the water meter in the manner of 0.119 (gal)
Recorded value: 2683.0 (gal)
